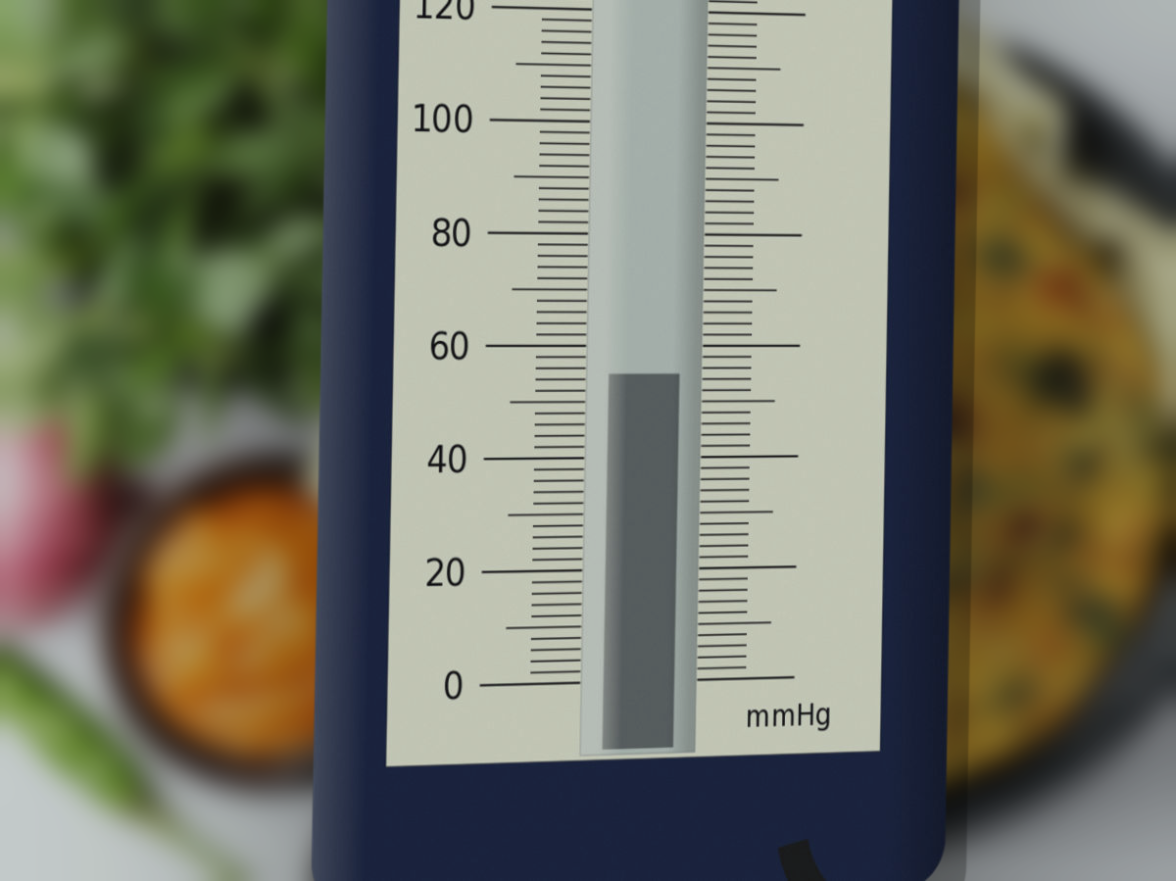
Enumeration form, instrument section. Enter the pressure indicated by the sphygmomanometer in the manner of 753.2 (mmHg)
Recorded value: 55 (mmHg)
